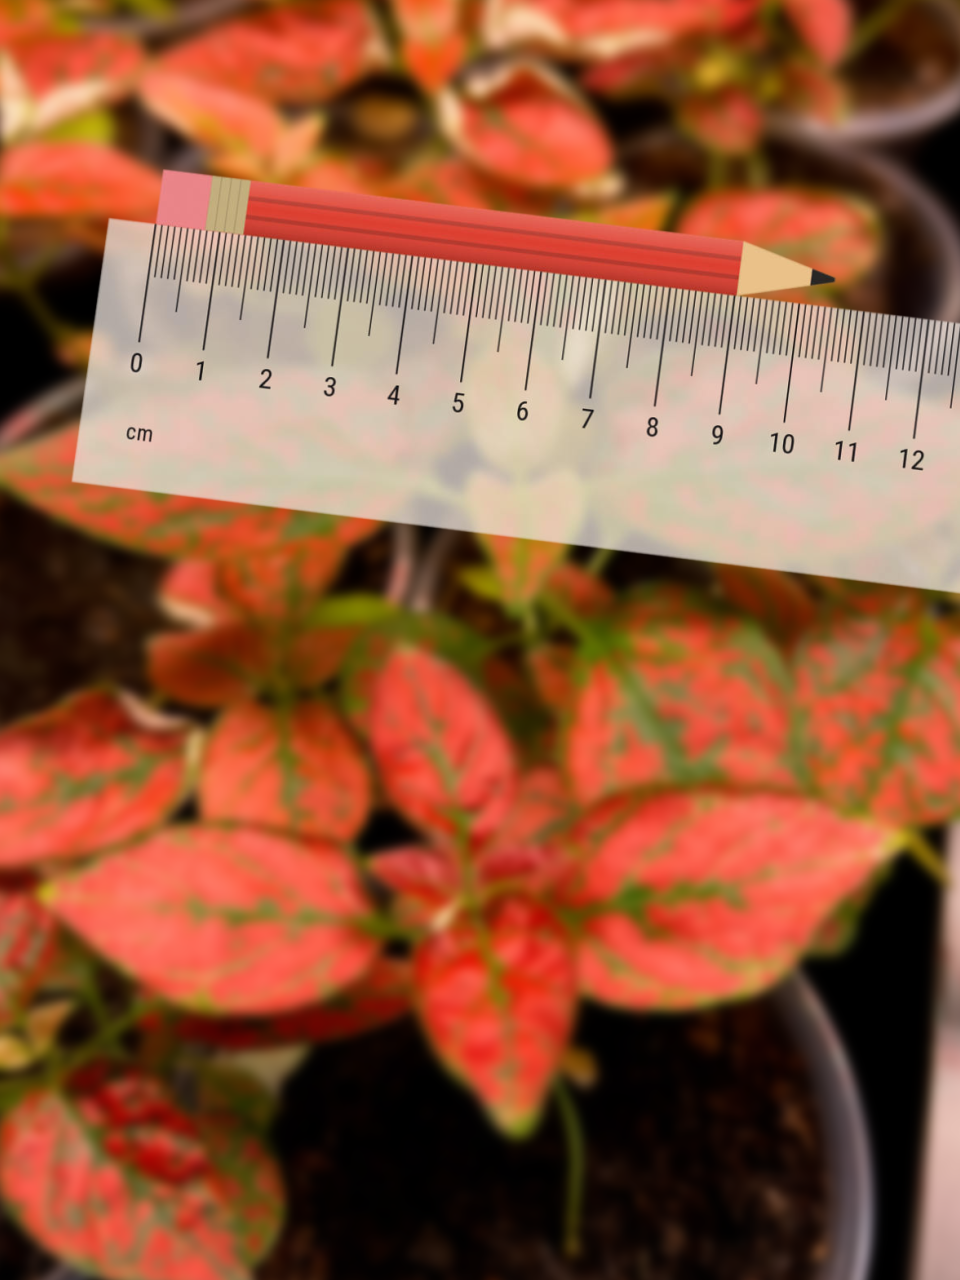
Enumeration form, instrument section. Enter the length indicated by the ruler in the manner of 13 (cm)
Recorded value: 10.5 (cm)
